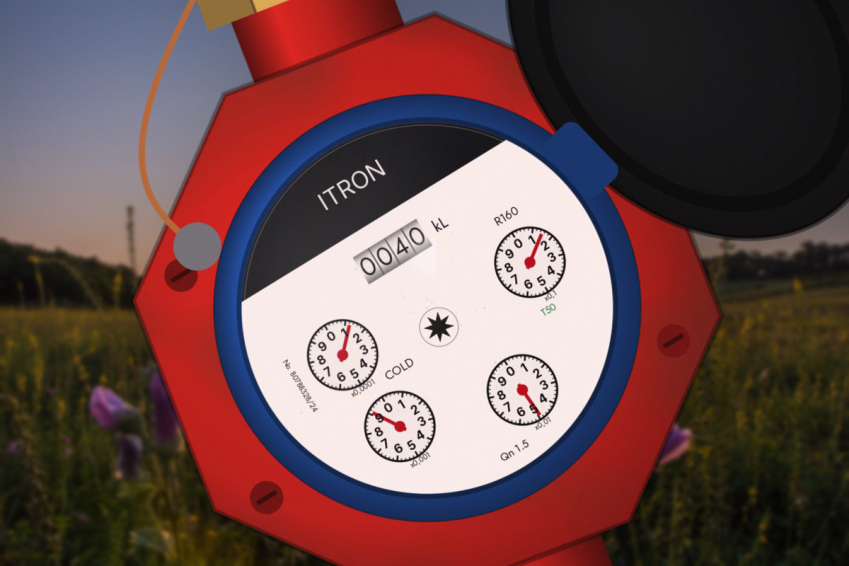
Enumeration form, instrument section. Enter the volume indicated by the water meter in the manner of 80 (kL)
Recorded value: 40.1491 (kL)
